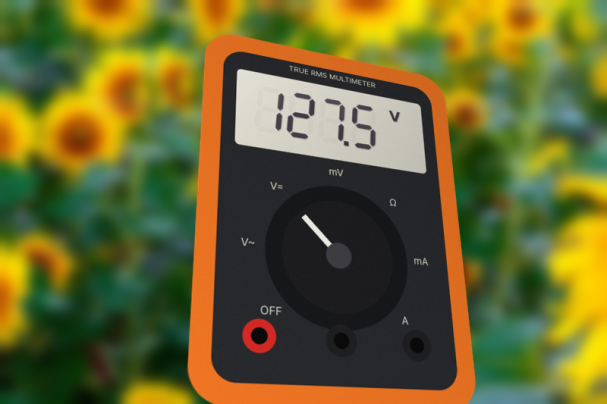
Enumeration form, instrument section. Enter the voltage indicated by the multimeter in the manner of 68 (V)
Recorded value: 127.5 (V)
